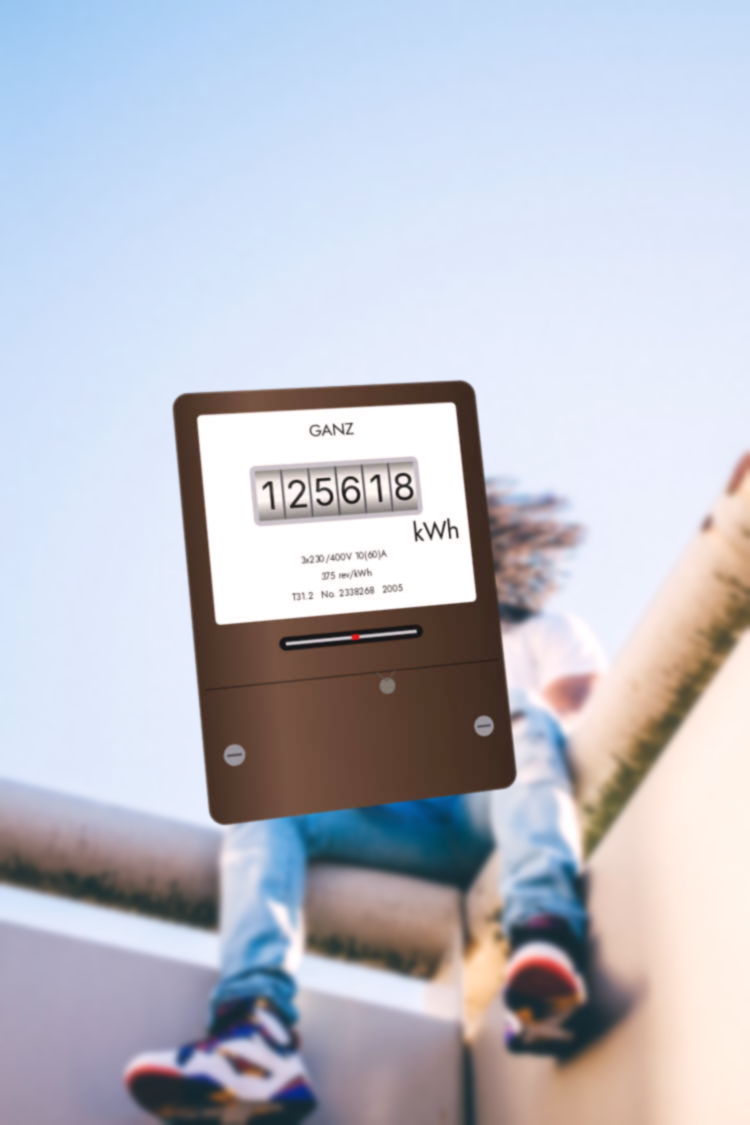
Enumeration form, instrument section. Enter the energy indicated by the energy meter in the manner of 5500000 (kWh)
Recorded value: 125618 (kWh)
